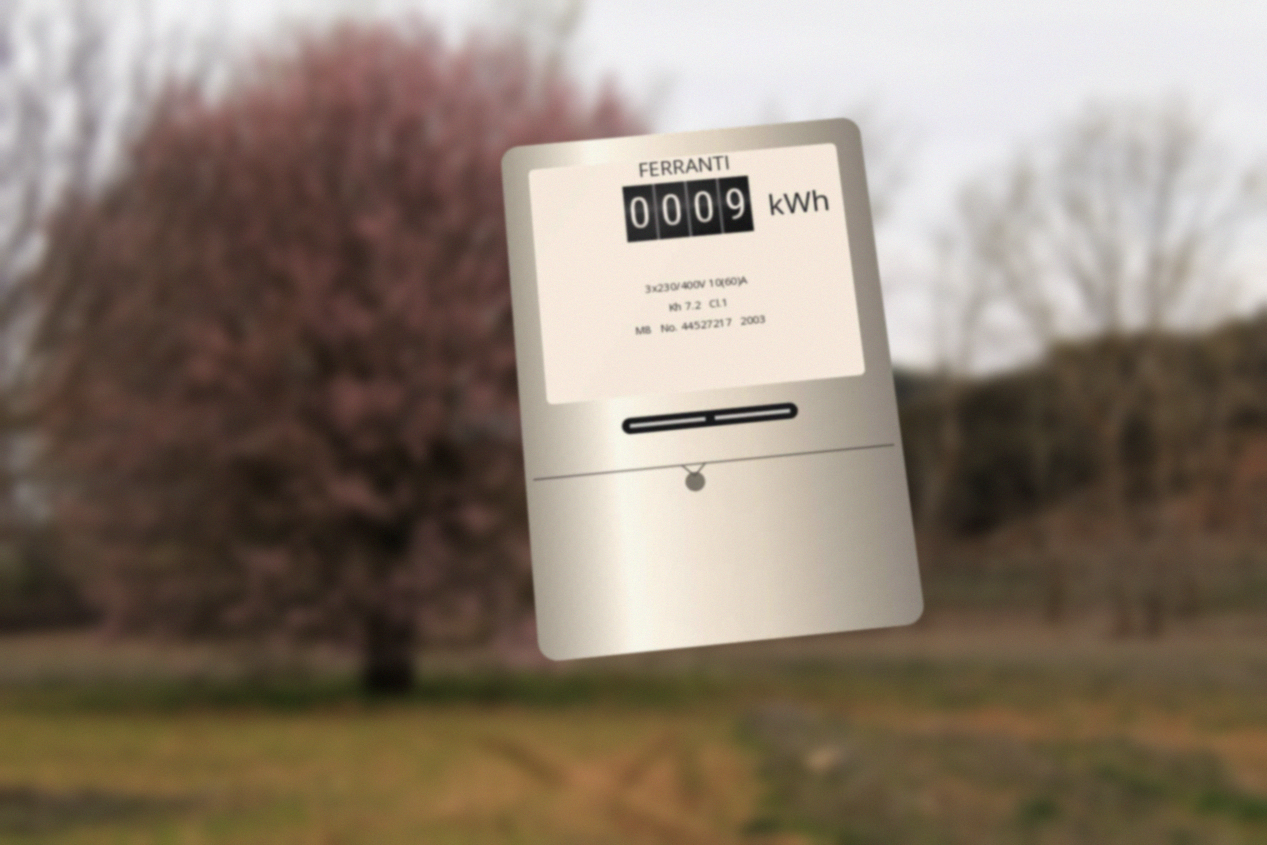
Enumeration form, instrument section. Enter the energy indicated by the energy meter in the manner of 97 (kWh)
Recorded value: 9 (kWh)
